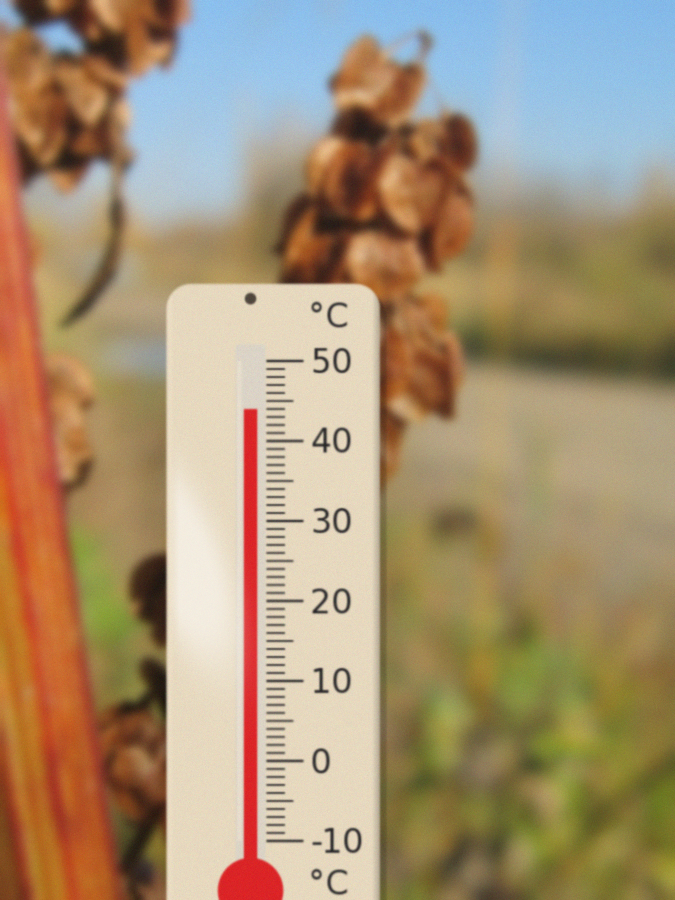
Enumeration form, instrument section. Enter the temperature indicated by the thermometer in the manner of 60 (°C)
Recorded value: 44 (°C)
